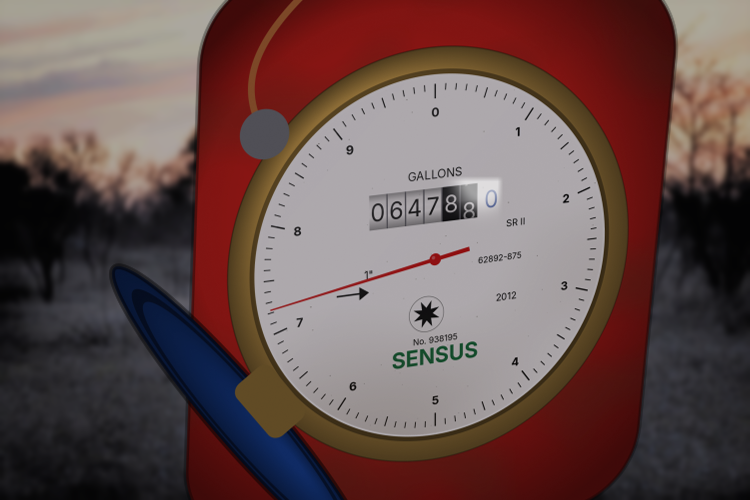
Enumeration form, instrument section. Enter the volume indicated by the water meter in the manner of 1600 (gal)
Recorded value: 647877.2 (gal)
